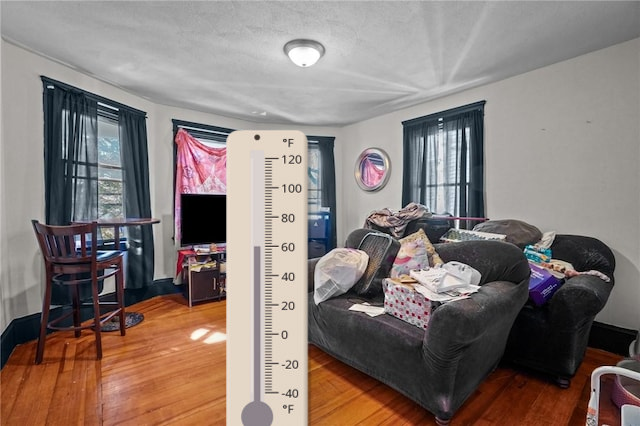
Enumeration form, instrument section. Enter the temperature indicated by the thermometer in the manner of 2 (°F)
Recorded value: 60 (°F)
